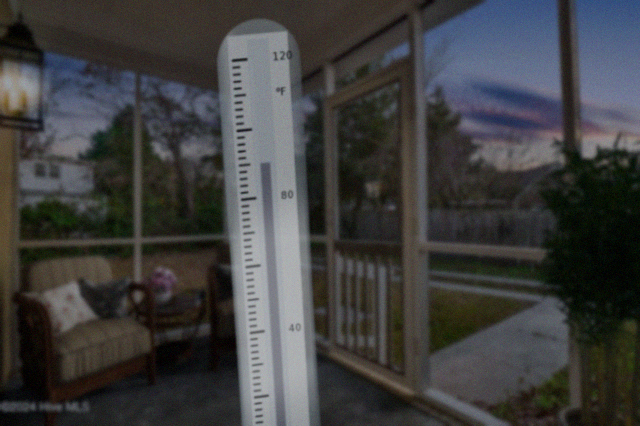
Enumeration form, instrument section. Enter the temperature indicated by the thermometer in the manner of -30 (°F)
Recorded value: 90 (°F)
